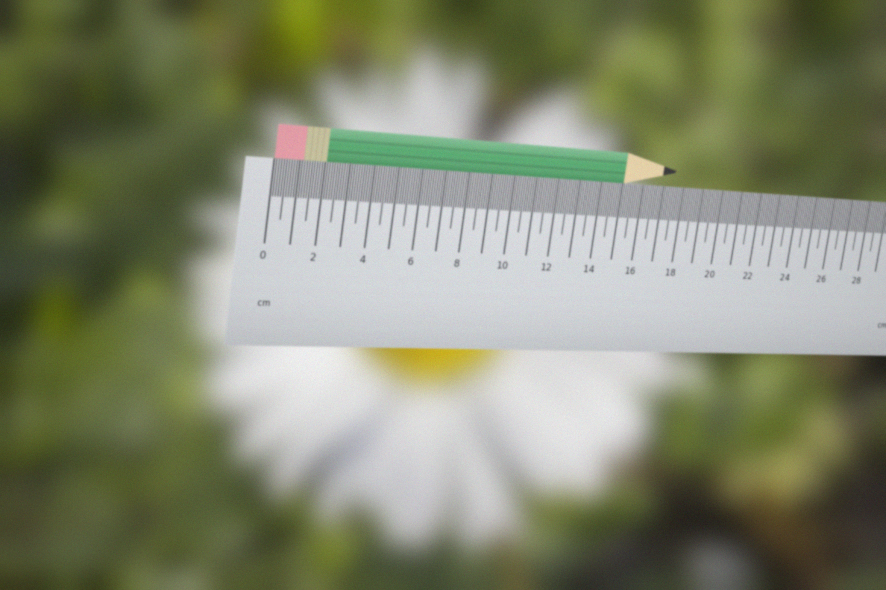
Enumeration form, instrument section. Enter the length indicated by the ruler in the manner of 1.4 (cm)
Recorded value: 17.5 (cm)
